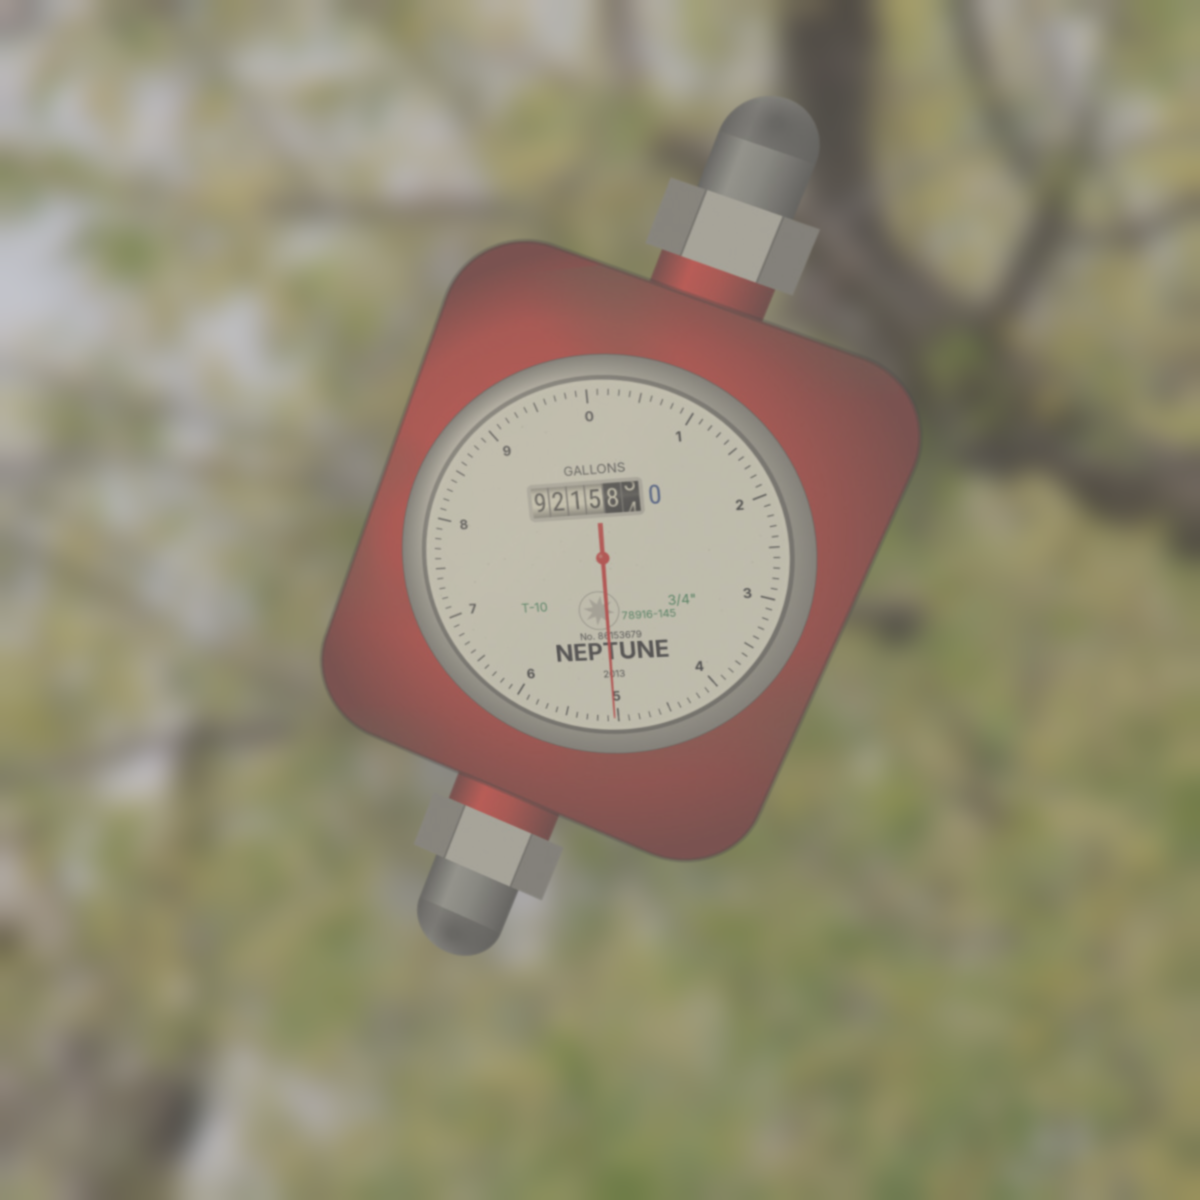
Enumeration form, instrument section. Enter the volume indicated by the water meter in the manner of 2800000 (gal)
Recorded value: 9215835.0 (gal)
